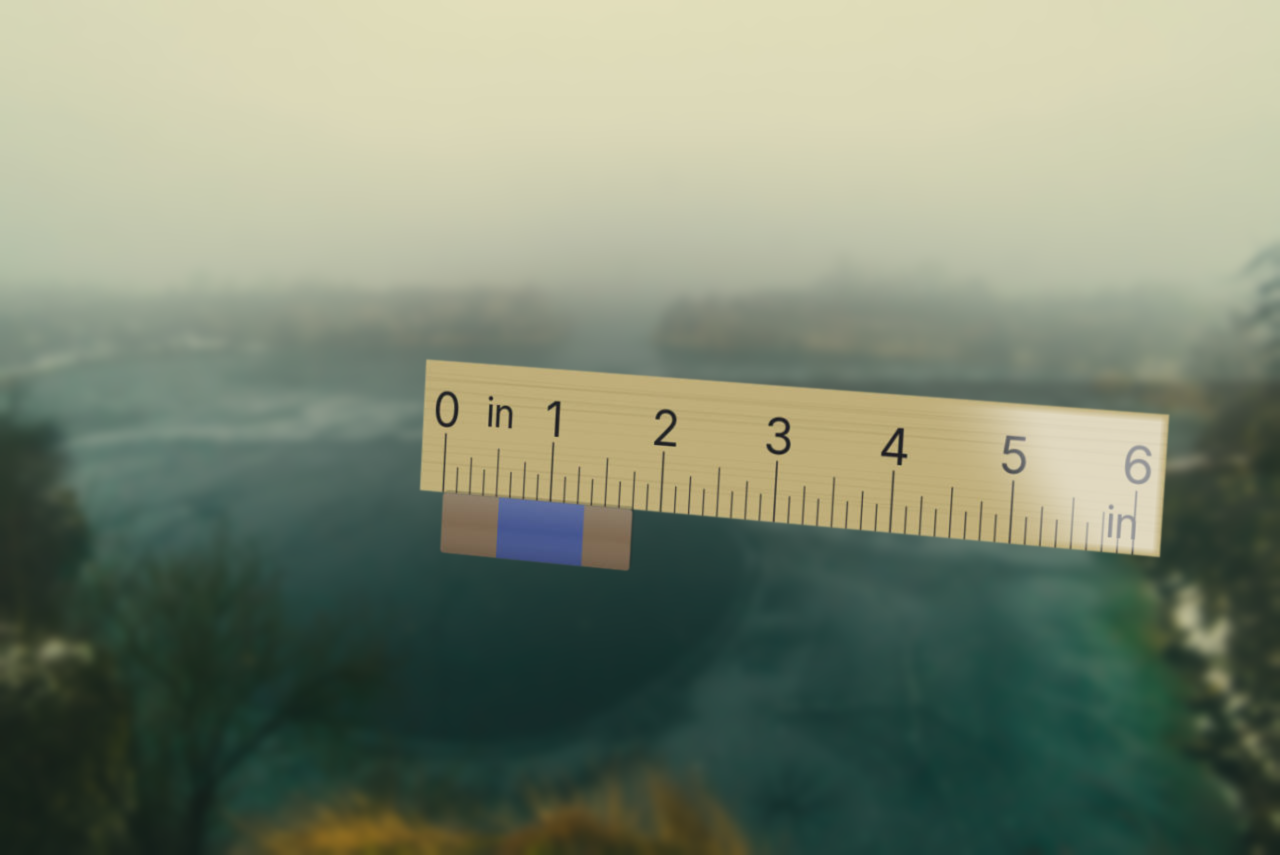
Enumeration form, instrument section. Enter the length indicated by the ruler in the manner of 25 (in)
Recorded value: 1.75 (in)
